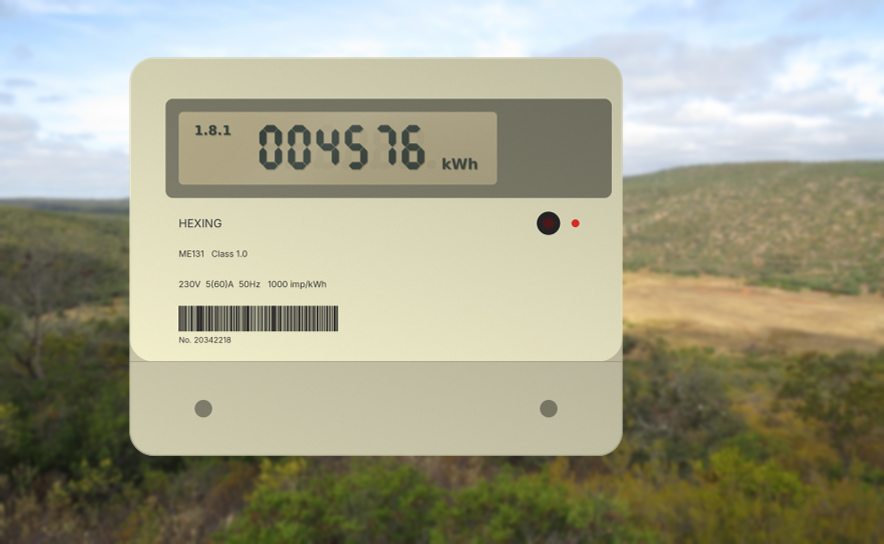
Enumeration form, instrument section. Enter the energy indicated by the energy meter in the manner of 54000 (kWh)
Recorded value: 4576 (kWh)
